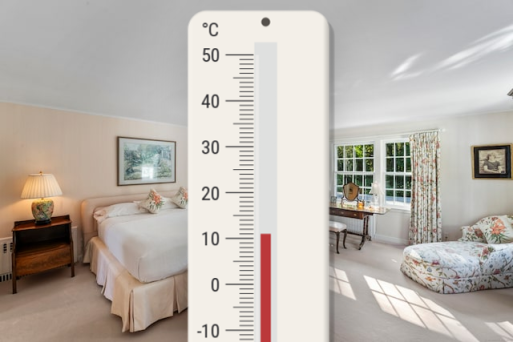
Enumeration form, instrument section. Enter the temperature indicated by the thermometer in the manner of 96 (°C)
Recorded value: 11 (°C)
